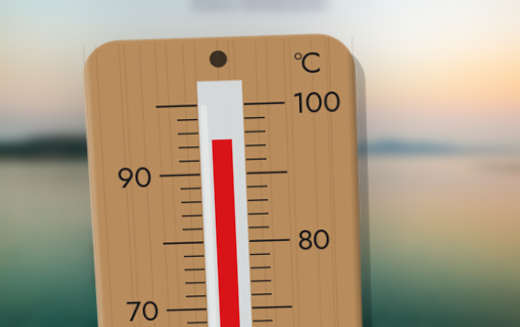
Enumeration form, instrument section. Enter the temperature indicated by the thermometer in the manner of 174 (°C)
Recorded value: 95 (°C)
